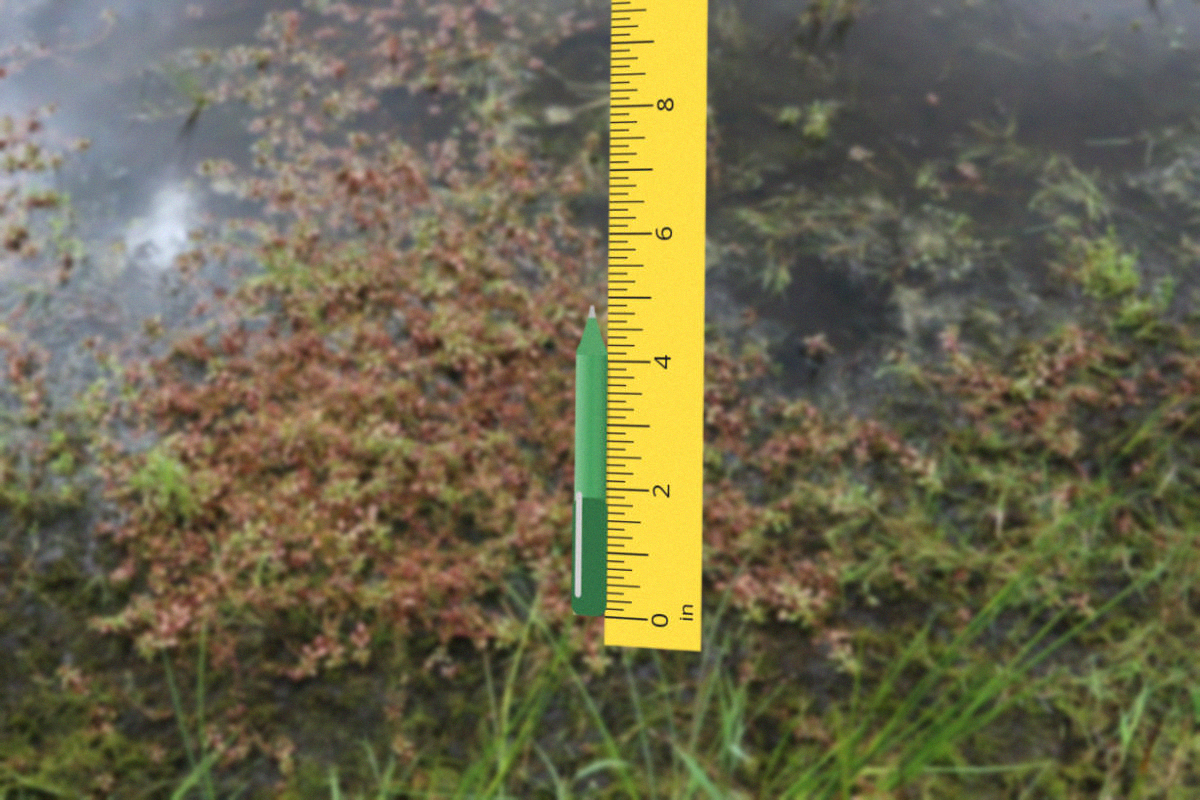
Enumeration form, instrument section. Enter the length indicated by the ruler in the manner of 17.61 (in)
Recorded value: 4.875 (in)
